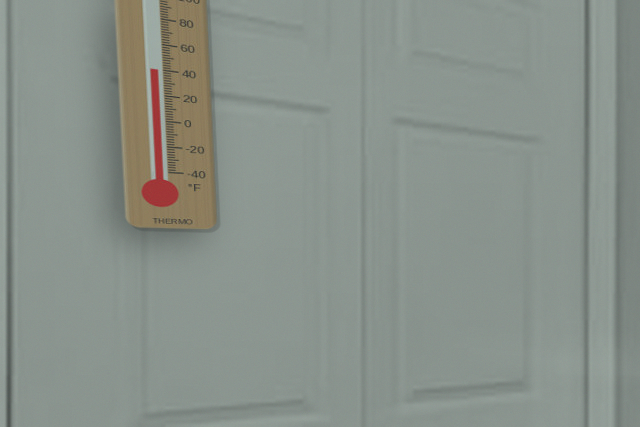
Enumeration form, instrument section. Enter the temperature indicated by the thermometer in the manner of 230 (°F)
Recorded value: 40 (°F)
